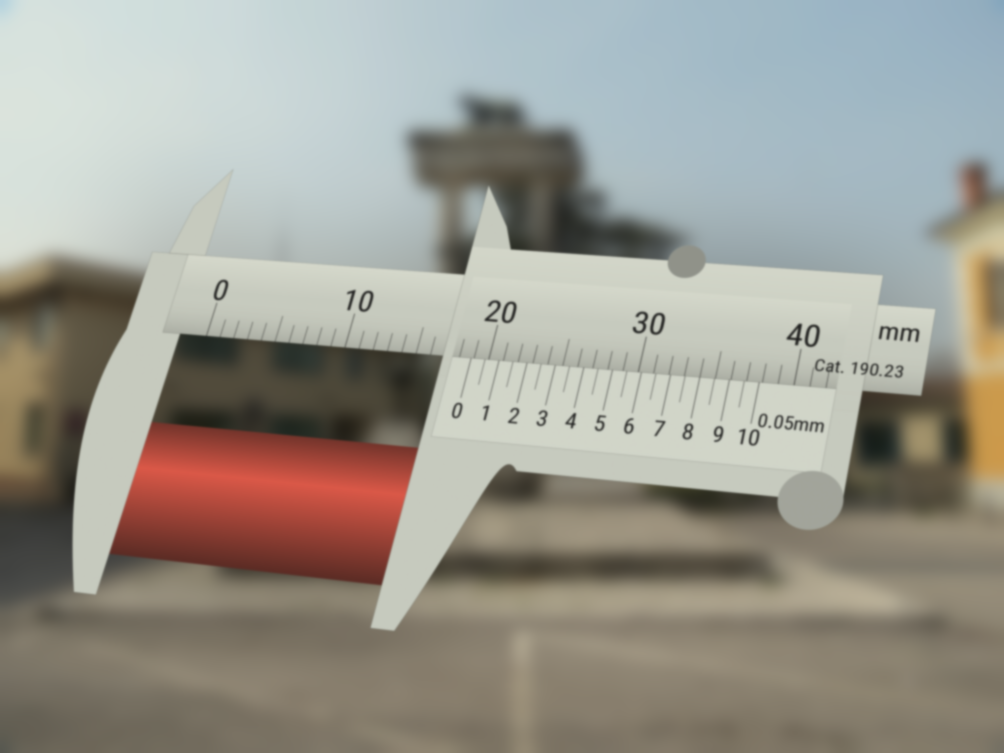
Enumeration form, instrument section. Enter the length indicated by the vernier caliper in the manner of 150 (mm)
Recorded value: 18.8 (mm)
